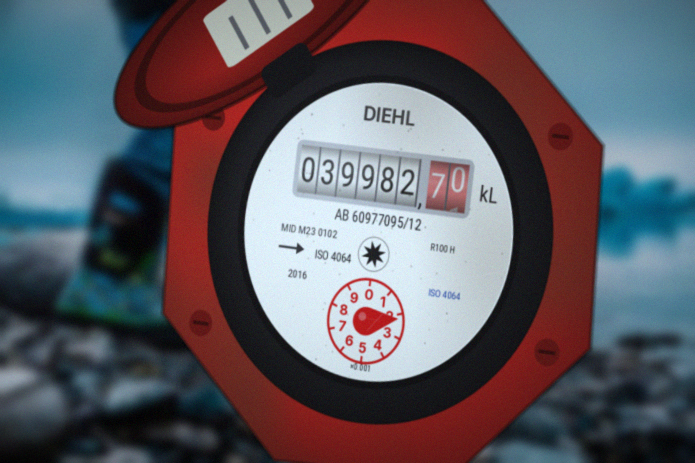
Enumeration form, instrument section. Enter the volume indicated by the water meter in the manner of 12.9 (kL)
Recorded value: 39982.702 (kL)
